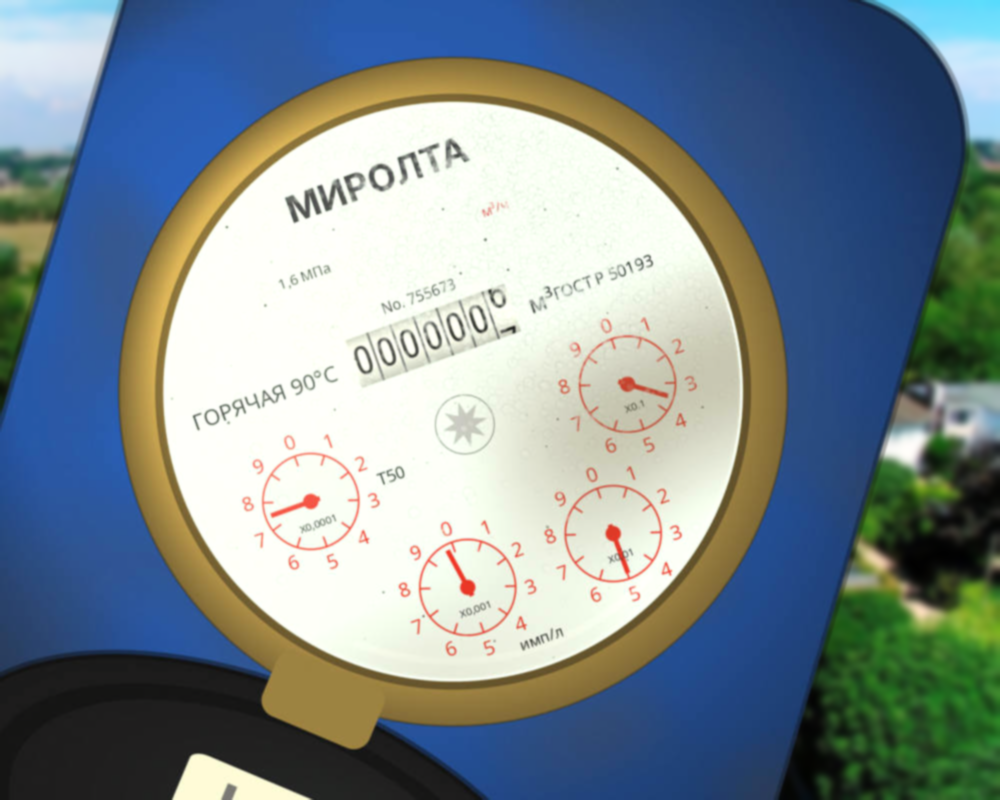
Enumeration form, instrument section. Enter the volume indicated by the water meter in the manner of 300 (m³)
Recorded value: 6.3497 (m³)
